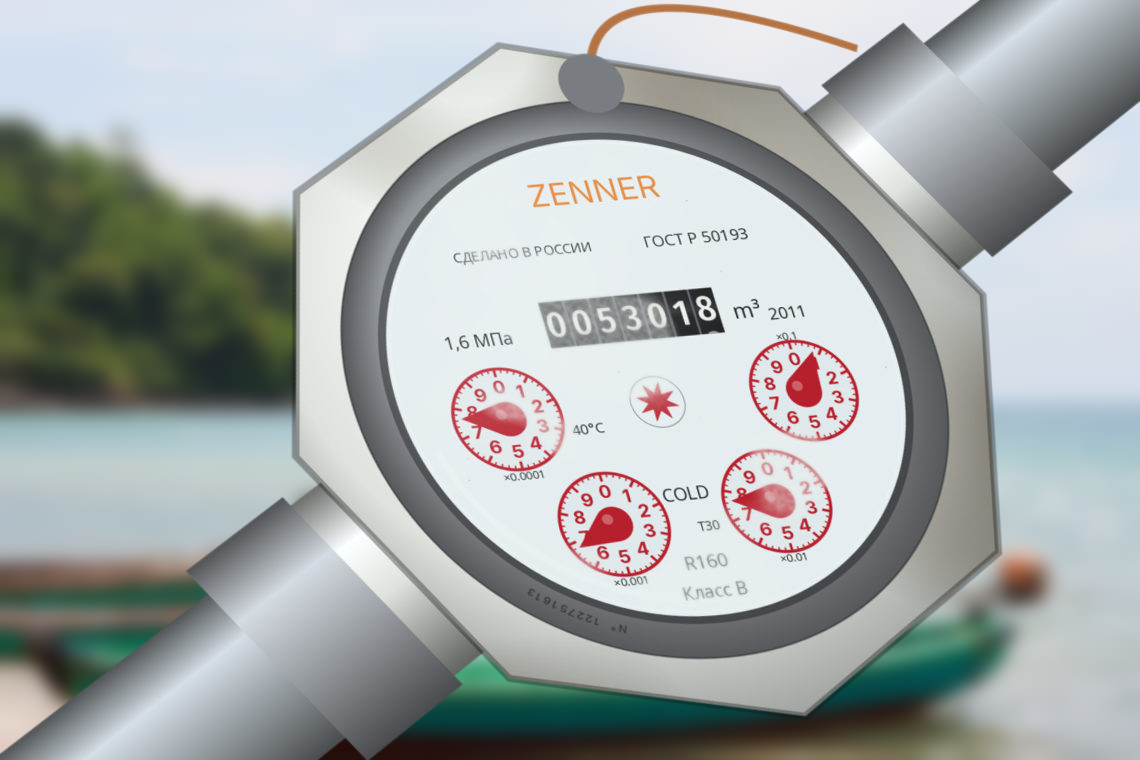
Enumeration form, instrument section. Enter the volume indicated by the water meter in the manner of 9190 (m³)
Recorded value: 53018.0767 (m³)
